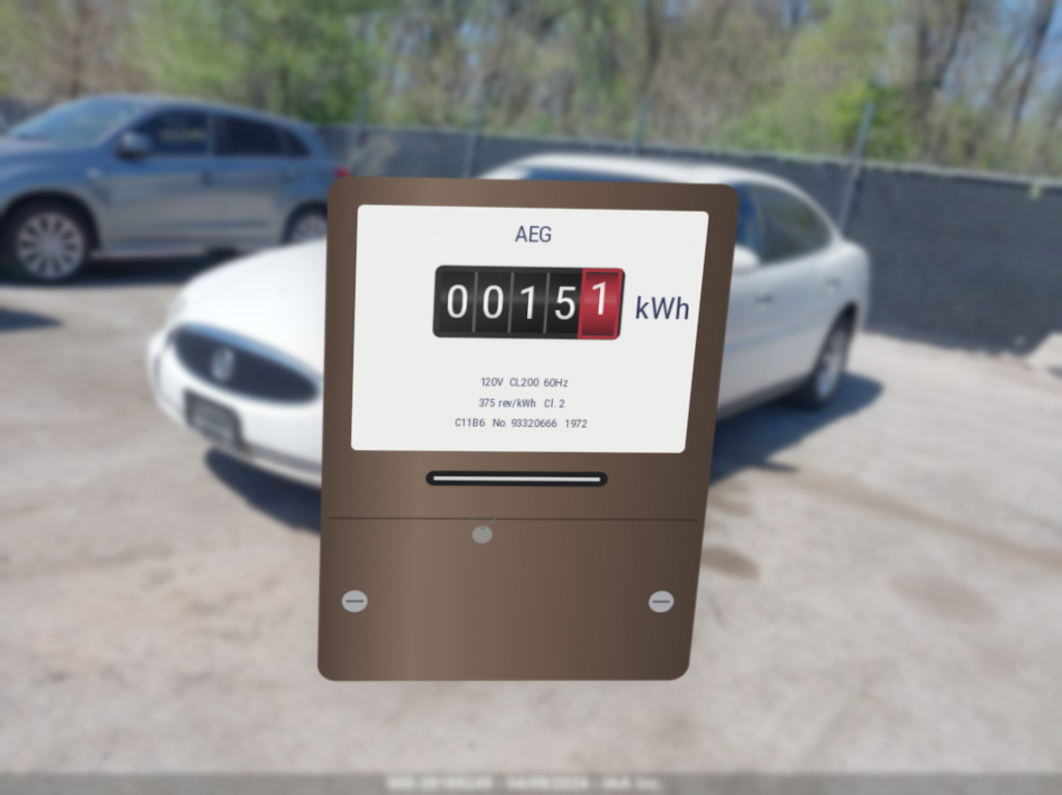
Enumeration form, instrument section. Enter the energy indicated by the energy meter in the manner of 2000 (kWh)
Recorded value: 15.1 (kWh)
